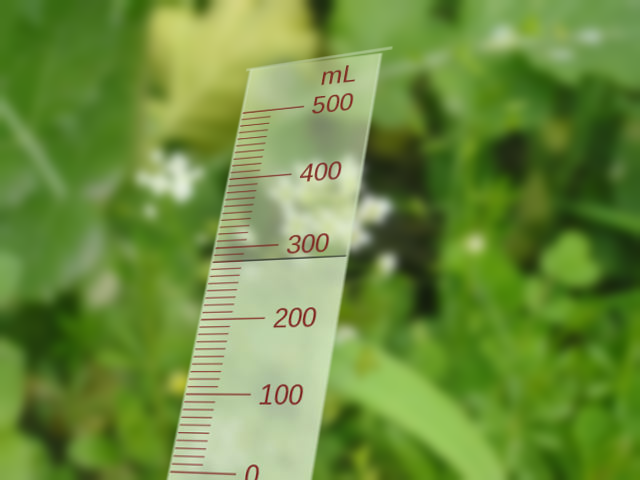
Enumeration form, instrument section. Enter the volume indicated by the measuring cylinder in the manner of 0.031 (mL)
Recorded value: 280 (mL)
